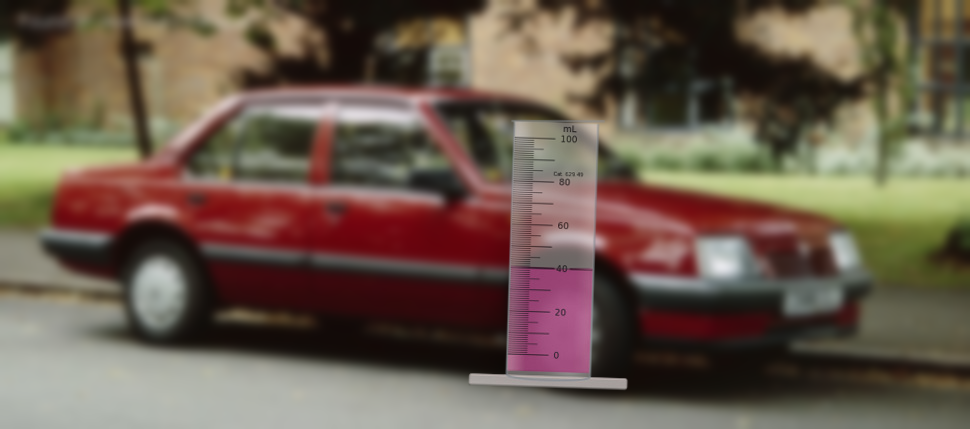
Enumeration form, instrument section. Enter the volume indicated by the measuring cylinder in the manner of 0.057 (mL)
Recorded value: 40 (mL)
